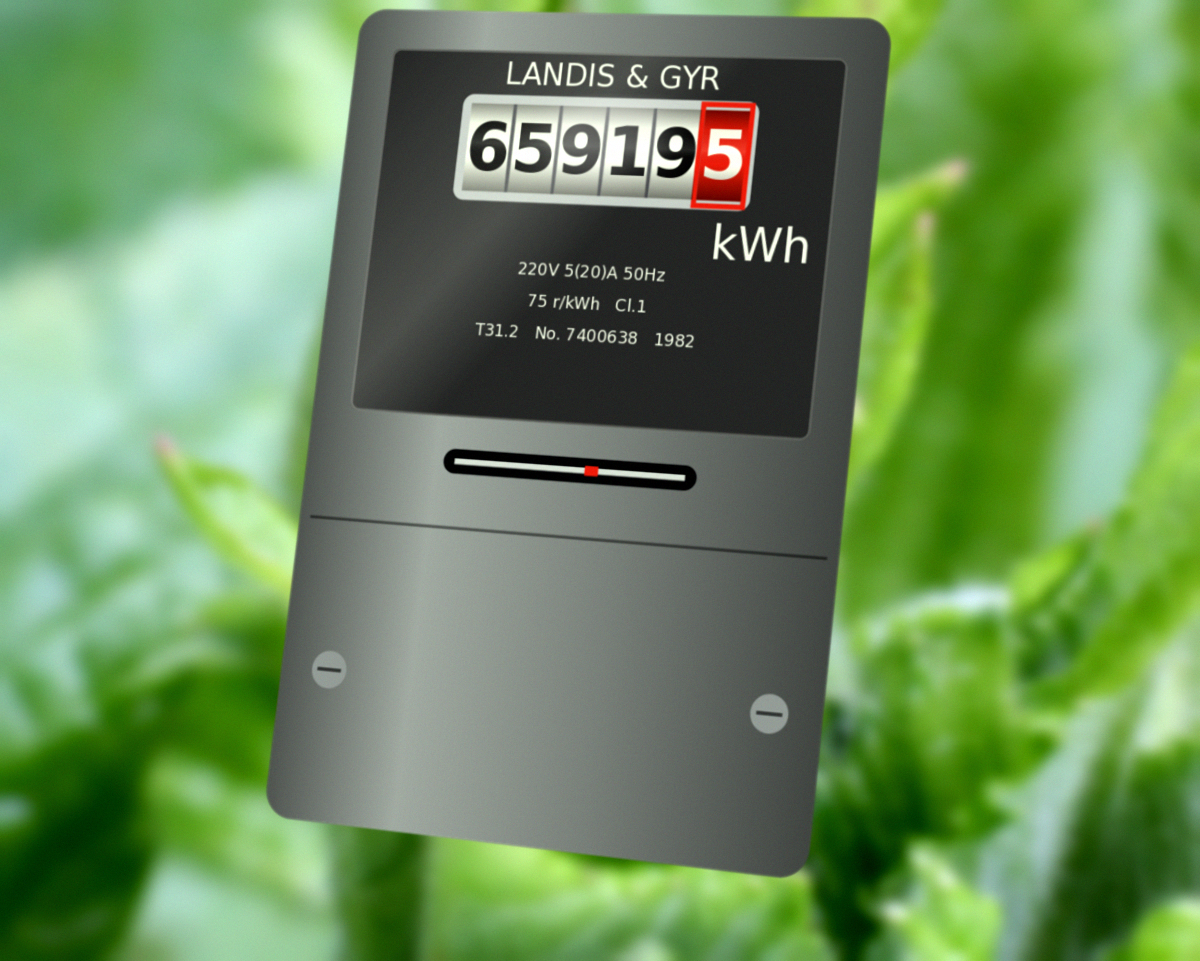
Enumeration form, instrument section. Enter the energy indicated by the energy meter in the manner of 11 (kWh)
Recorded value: 65919.5 (kWh)
